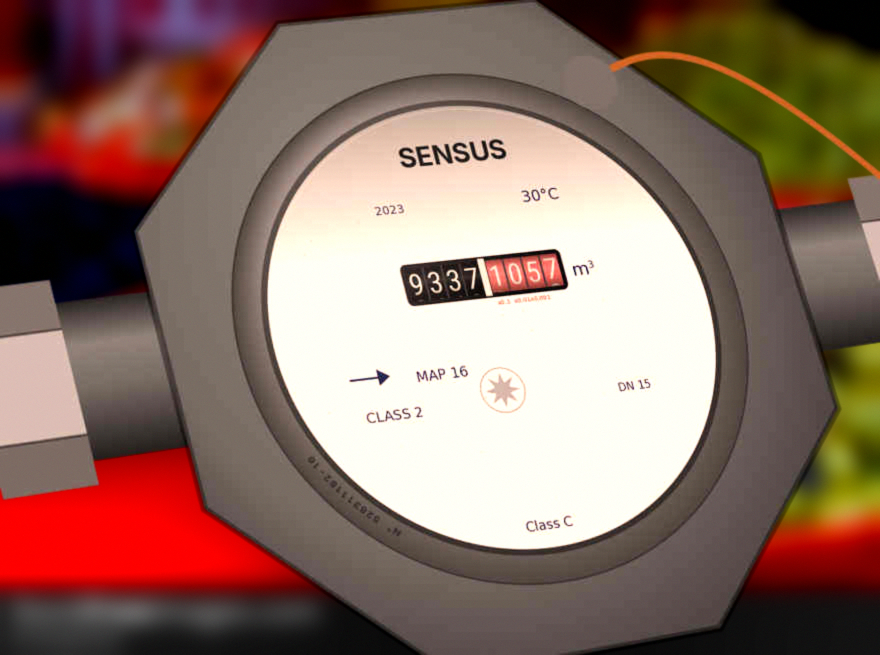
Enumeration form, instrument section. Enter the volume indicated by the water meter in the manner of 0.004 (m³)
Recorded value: 9337.1057 (m³)
